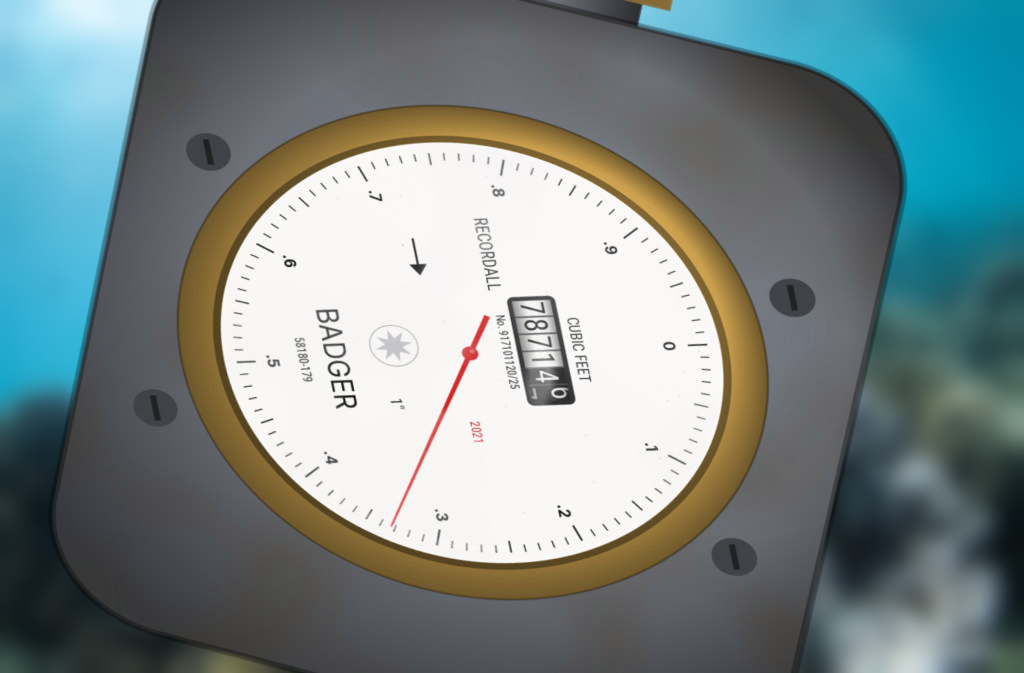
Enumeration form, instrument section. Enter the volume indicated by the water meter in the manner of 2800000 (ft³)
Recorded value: 787146.33 (ft³)
